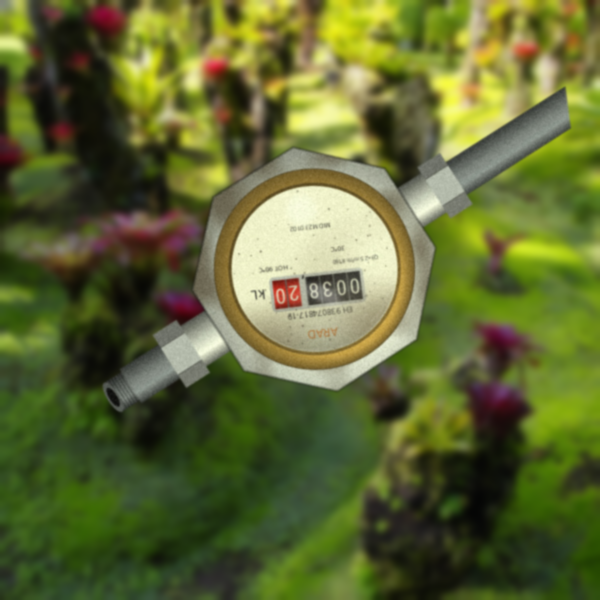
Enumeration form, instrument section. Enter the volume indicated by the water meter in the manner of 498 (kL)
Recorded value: 38.20 (kL)
